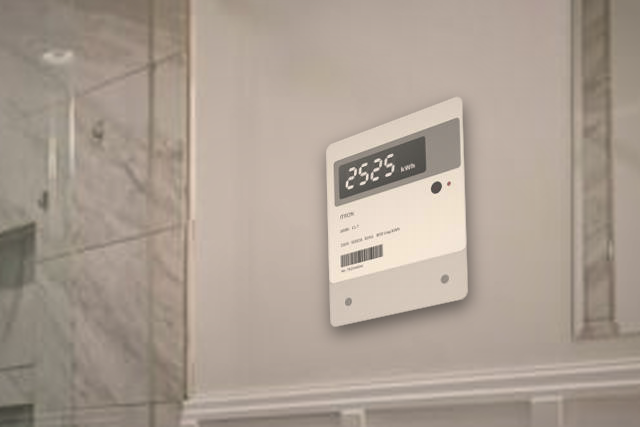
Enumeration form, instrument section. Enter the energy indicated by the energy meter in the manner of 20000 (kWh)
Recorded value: 2525 (kWh)
